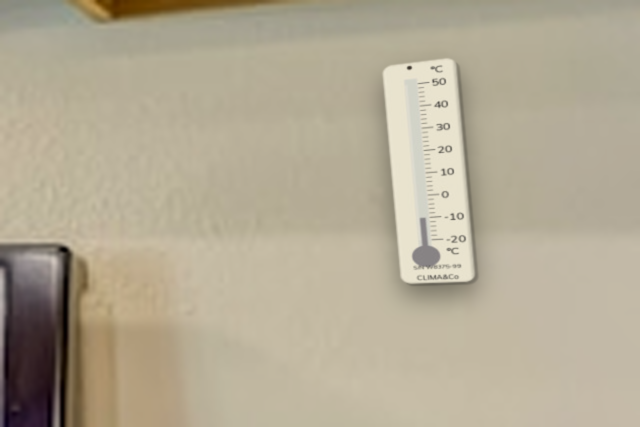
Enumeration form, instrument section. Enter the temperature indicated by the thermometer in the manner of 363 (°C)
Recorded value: -10 (°C)
